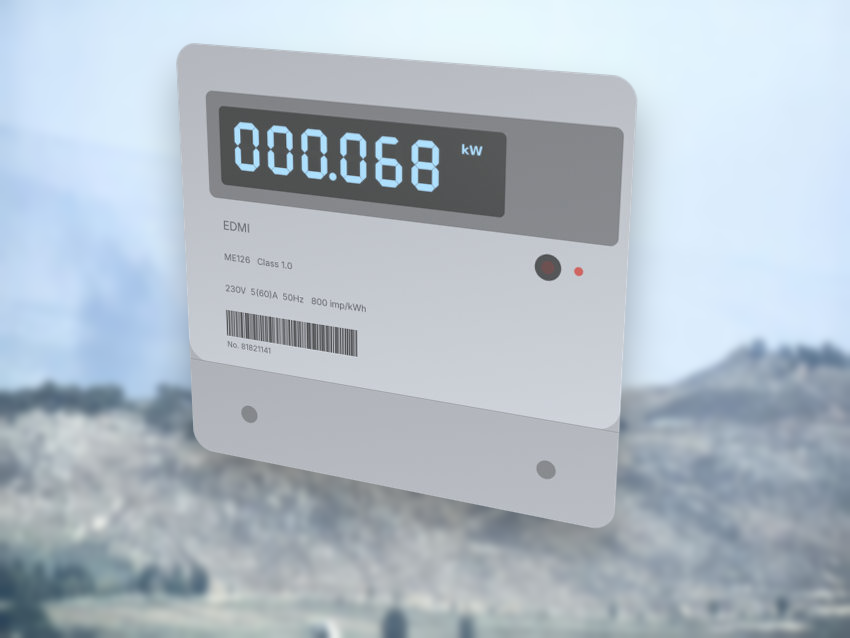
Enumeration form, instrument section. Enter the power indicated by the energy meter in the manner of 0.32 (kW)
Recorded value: 0.068 (kW)
